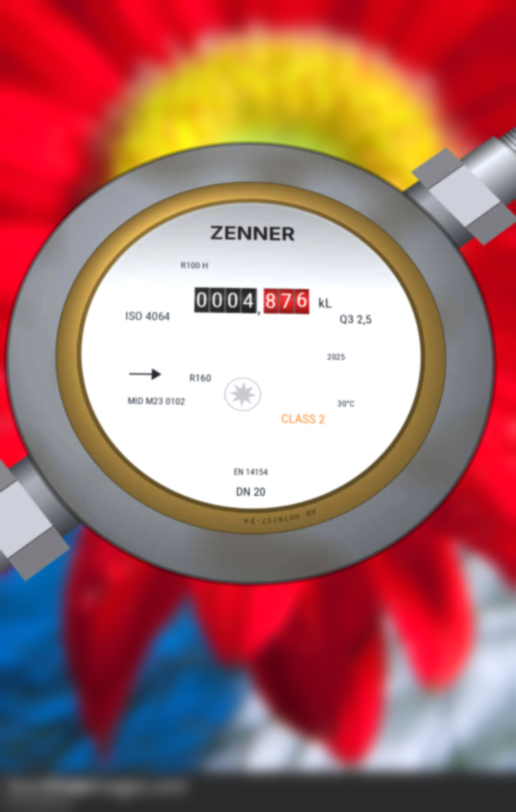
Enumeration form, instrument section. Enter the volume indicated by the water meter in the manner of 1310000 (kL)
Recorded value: 4.876 (kL)
